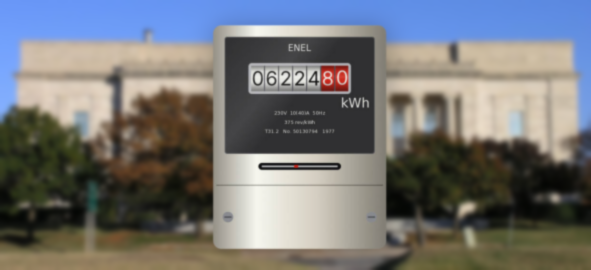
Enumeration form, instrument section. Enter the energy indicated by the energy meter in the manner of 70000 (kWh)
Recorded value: 6224.80 (kWh)
